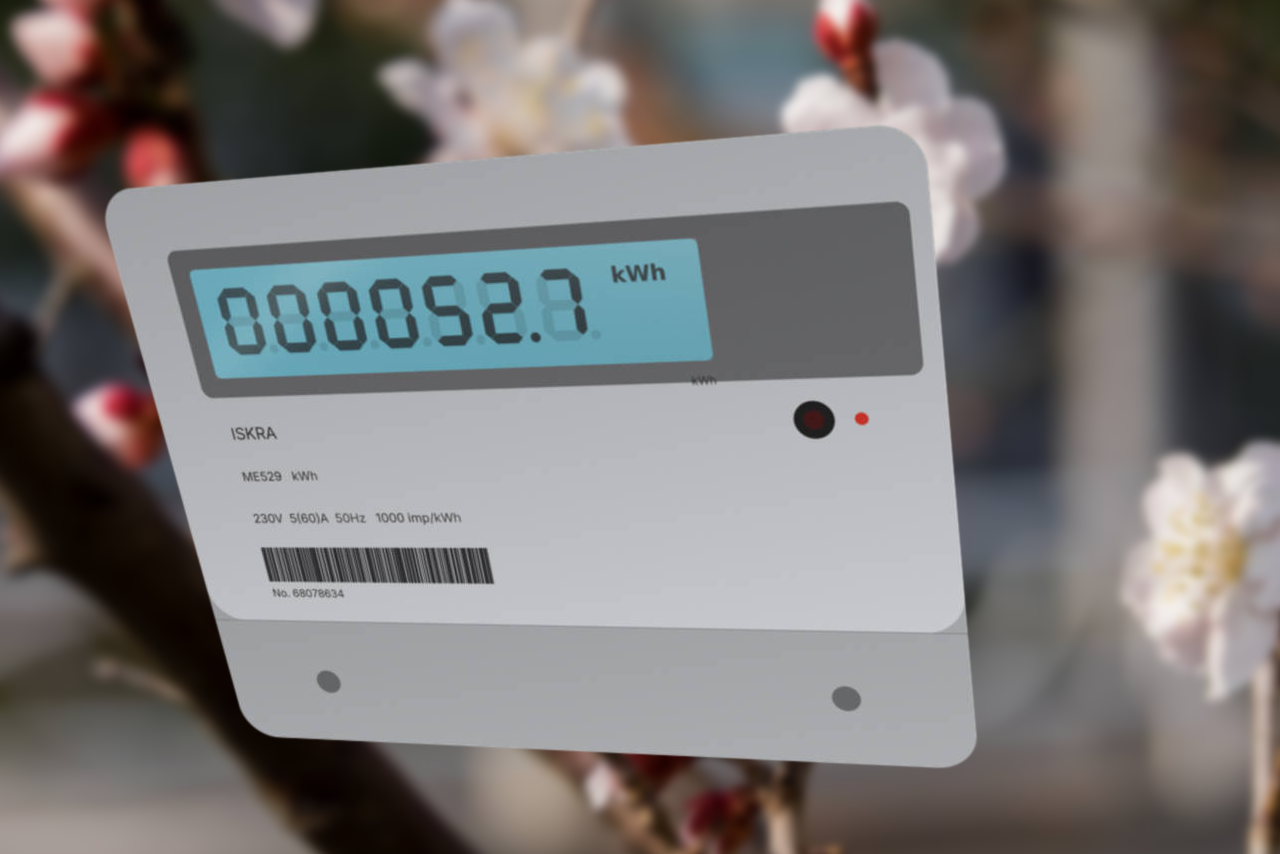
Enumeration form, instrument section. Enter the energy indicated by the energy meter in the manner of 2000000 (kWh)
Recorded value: 52.7 (kWh)
